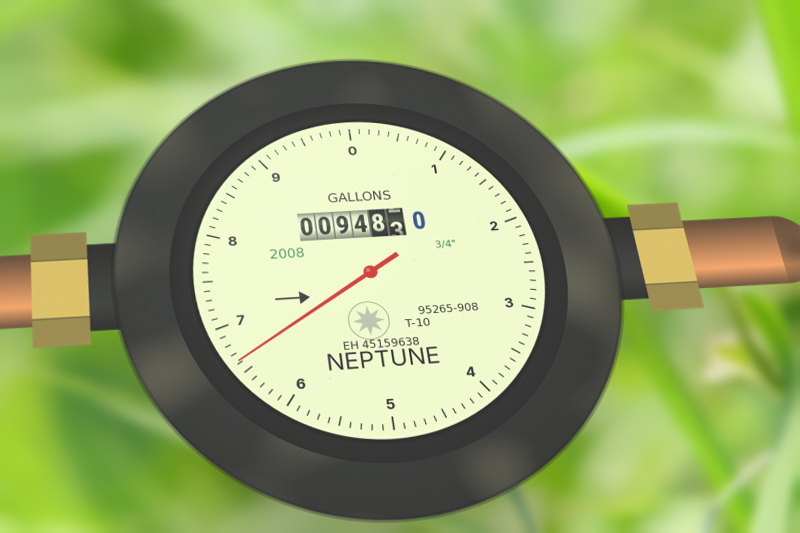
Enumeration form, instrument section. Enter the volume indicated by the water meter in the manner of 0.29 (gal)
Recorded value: 94826.6 (gal)
